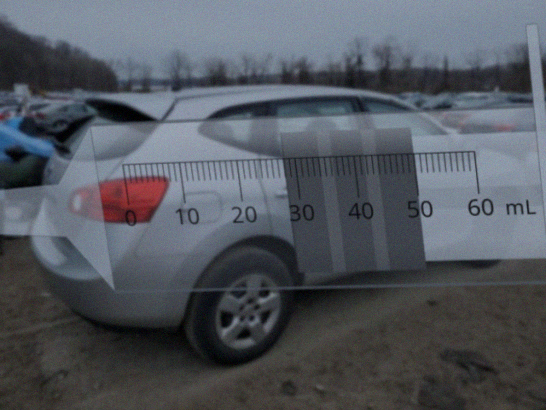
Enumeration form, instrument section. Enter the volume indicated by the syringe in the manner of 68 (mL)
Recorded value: 28 (mL)
